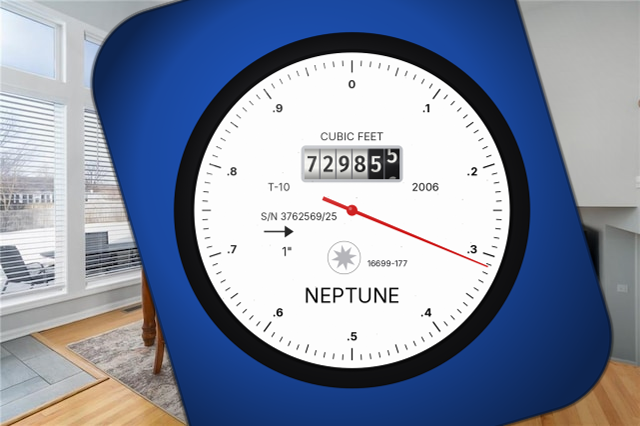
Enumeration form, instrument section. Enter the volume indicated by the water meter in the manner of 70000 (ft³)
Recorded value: 729855.31 (ft³)
